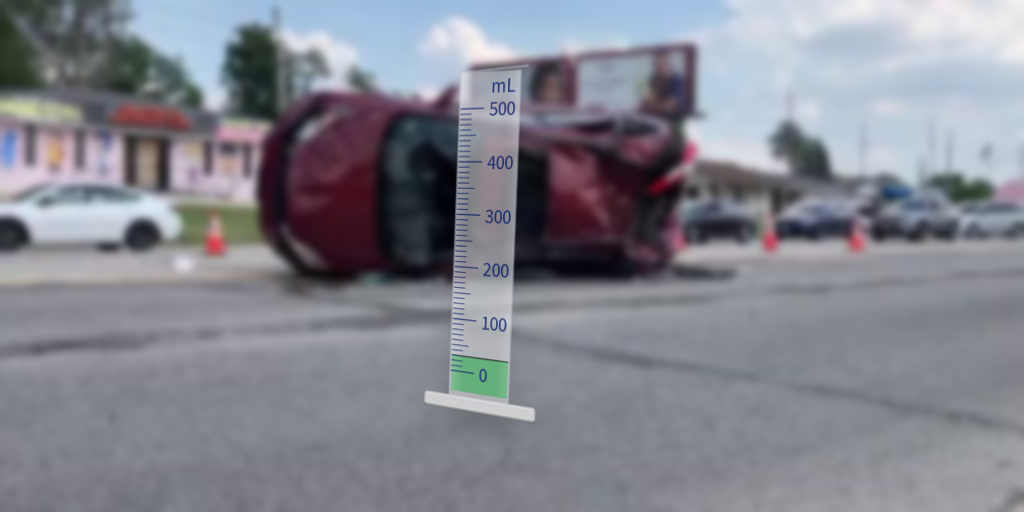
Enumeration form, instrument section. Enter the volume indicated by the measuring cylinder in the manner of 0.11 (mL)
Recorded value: 30 (mL)
